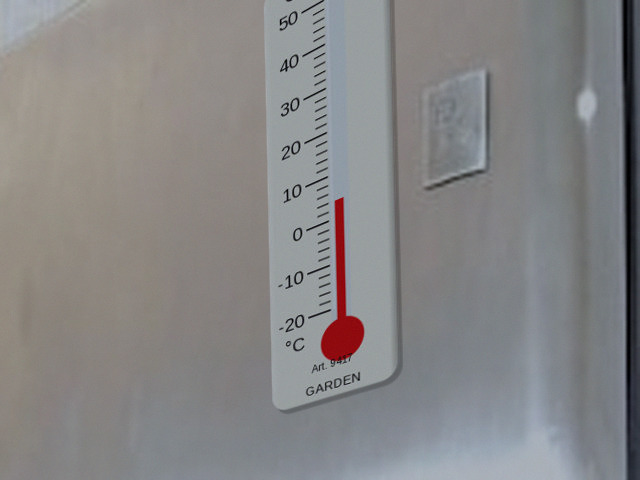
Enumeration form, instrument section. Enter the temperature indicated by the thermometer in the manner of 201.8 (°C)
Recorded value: 4 (°C)
